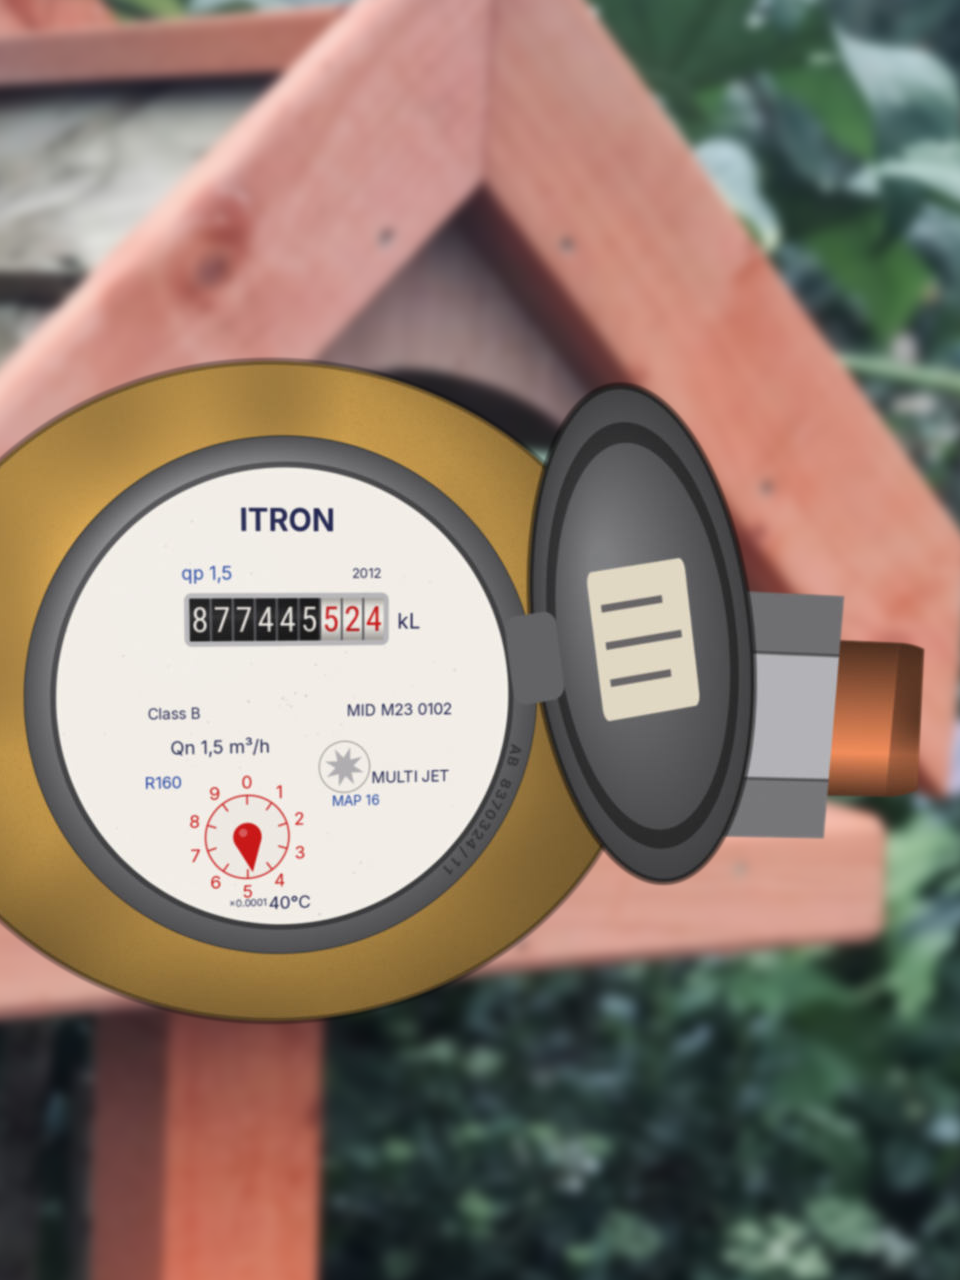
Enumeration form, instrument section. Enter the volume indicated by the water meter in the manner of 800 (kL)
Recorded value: 877445.5244 (kL)
